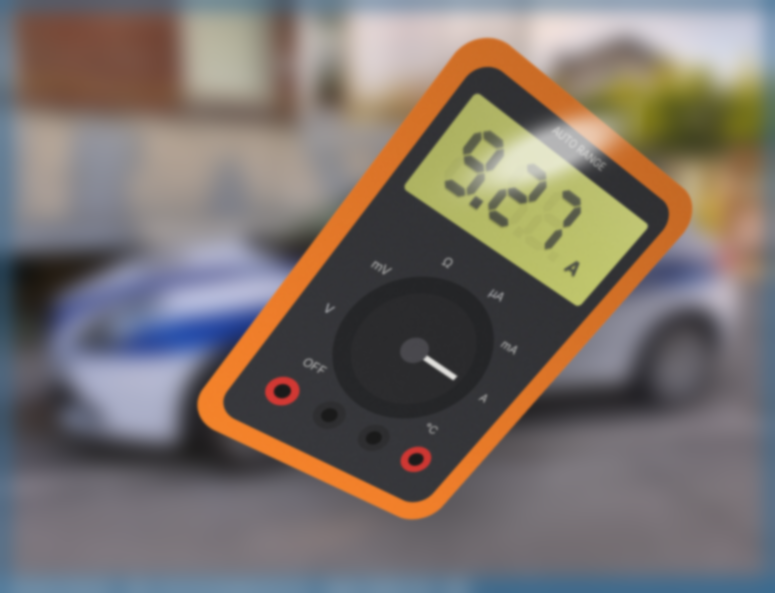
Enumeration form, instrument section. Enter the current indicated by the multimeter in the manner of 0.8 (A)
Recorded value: 9.27 (A)
